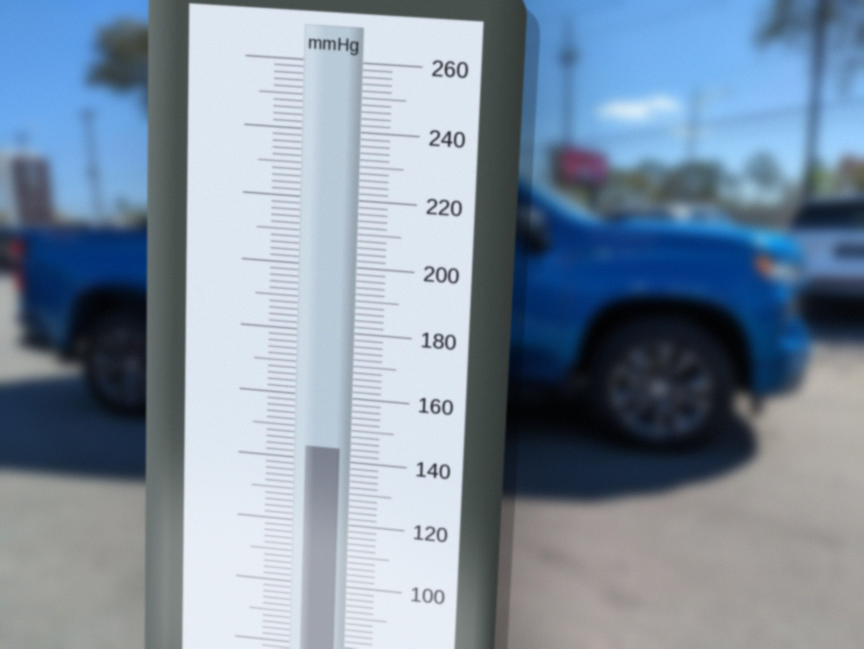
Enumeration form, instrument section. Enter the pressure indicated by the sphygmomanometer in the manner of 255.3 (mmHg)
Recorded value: 144 (mmHg)
